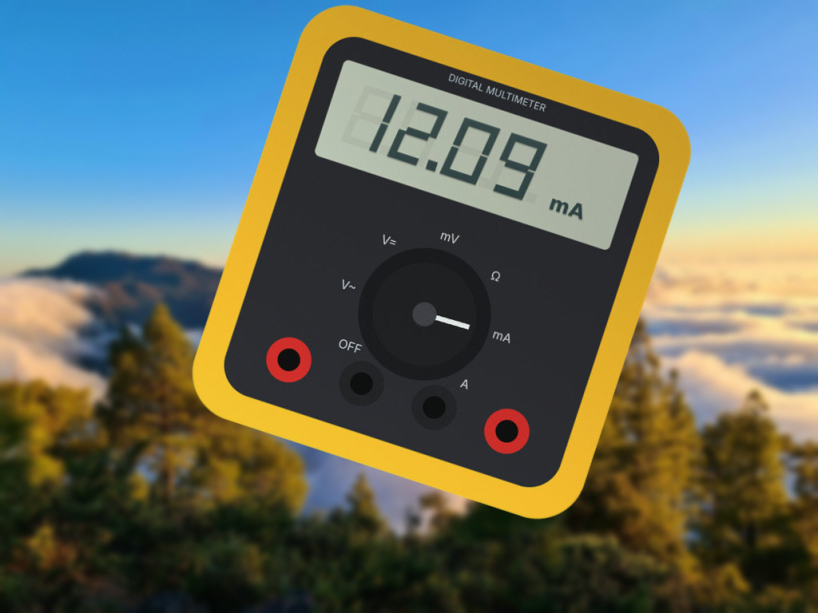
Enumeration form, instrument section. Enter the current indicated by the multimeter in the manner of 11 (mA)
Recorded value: 12.09 (mA)
